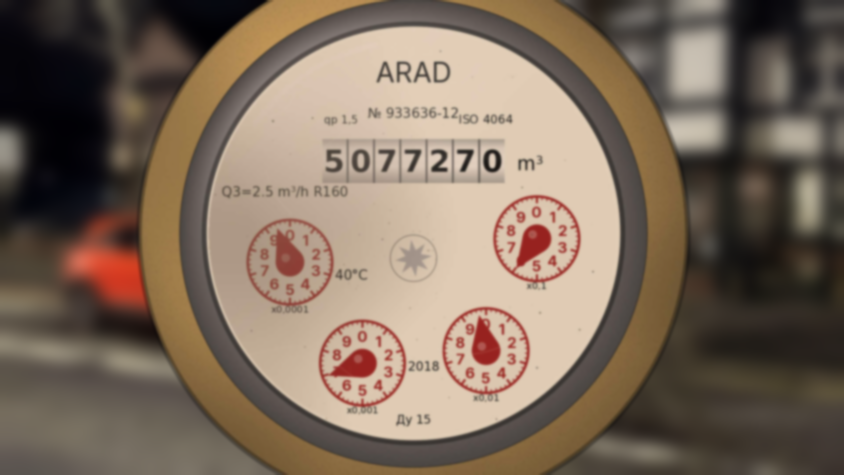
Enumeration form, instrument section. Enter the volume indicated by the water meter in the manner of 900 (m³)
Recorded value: 5077270.5969 (m³)
